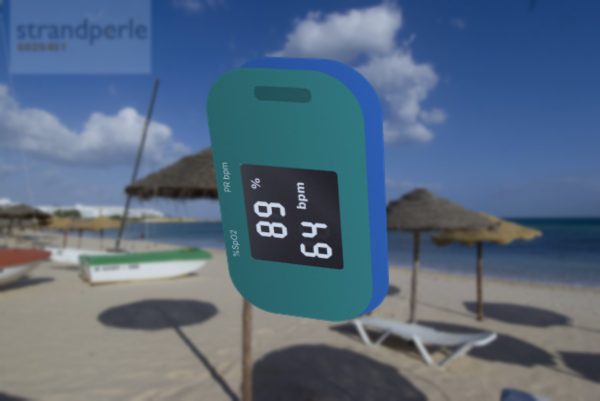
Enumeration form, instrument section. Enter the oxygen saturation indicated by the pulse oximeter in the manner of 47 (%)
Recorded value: 89 (%)
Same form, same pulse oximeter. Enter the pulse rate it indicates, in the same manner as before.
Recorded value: 64 (bpm)
